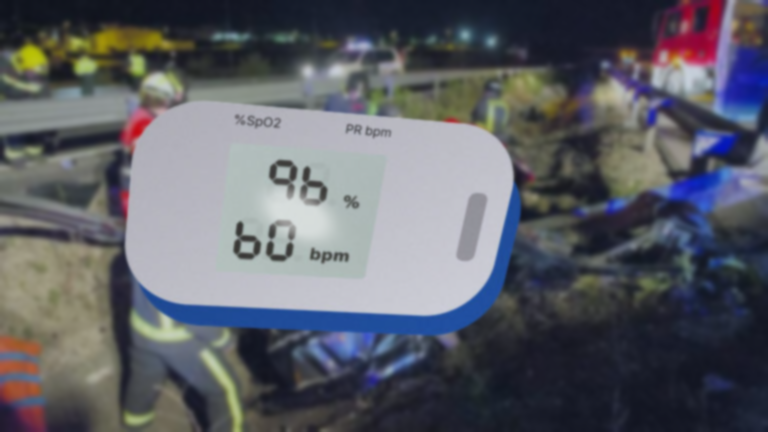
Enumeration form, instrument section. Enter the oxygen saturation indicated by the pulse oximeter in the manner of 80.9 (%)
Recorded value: 96 (%)
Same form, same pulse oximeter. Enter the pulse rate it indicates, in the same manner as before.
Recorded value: 60 (bpm)
